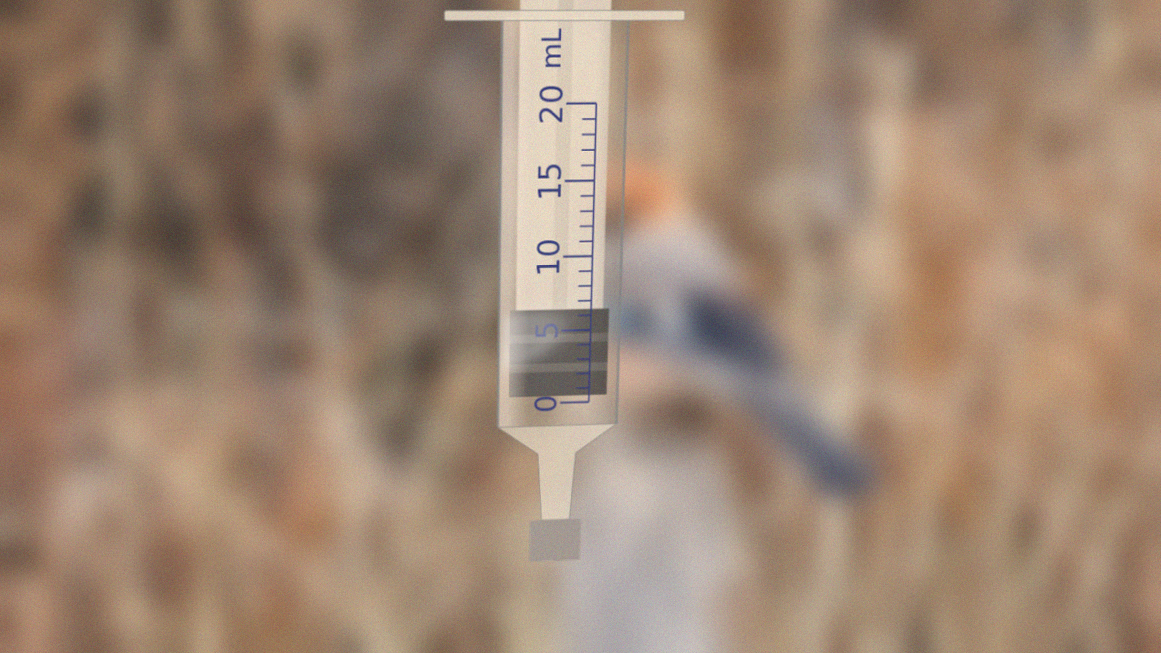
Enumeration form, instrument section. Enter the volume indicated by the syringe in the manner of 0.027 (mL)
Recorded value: 0.5 (mL)
